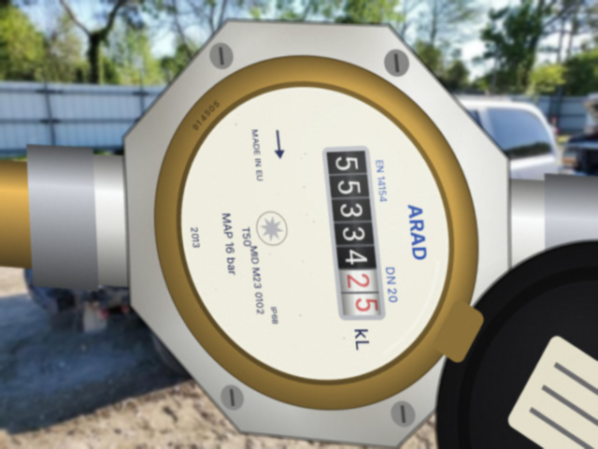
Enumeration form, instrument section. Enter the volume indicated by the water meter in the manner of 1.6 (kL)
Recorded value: 55334.25 (kL)
